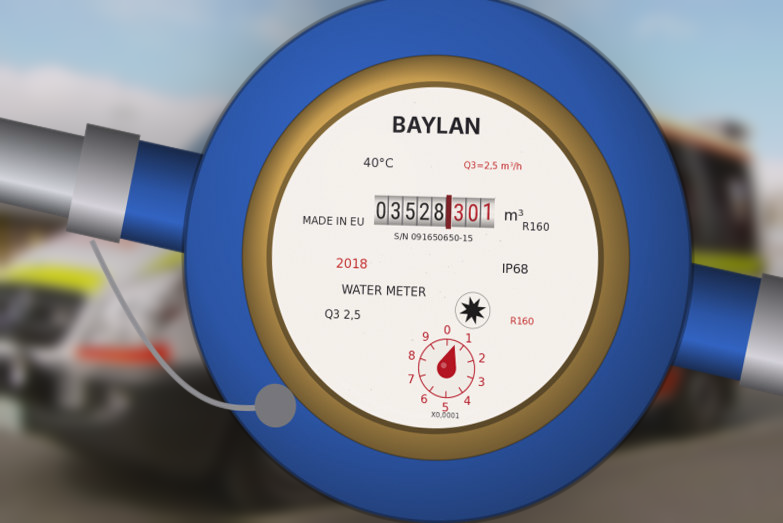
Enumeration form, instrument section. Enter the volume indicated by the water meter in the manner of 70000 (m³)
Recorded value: 3528.3010 (m³)
